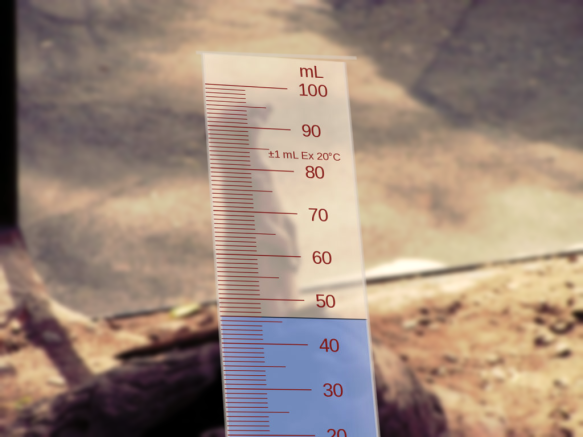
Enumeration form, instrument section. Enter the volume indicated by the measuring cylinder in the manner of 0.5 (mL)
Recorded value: 46 (mL)
